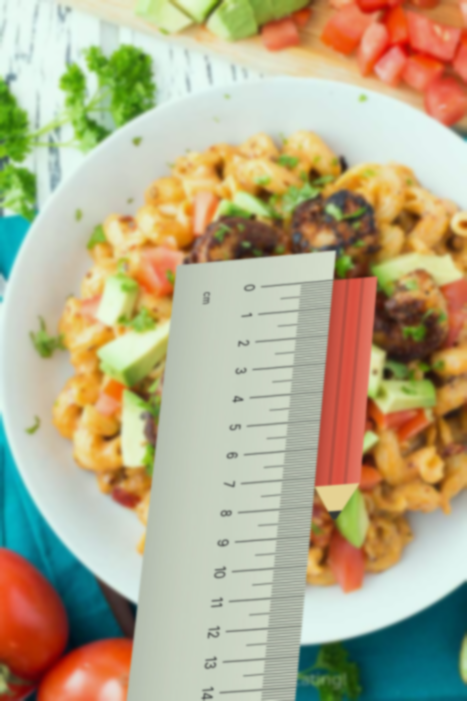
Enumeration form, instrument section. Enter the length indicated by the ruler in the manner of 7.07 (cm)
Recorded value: 8.5 (cm)
